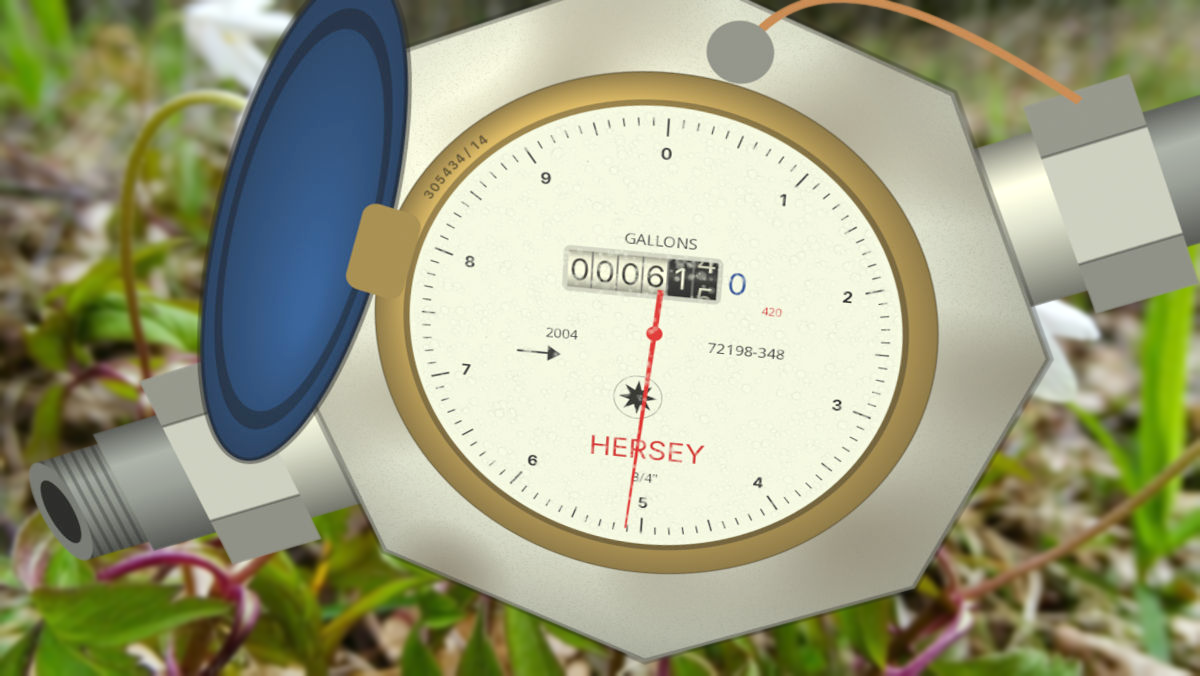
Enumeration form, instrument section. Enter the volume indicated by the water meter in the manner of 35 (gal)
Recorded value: 6145.1 (gal)
